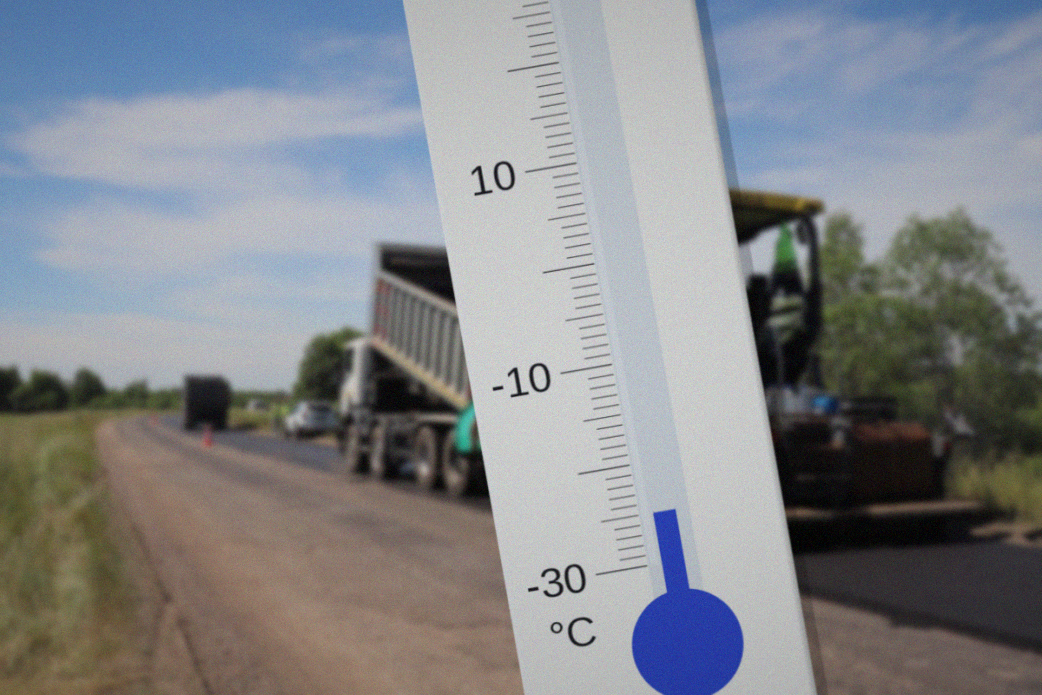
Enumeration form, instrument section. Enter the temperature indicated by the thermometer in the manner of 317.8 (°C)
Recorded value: -25 (°C)
